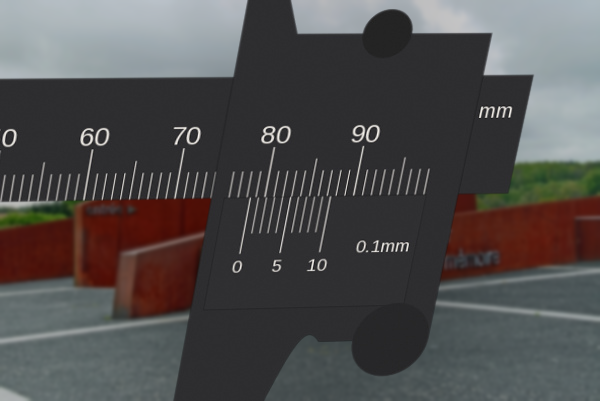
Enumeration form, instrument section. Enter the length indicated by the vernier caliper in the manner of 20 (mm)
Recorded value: 78.4 (mm)
